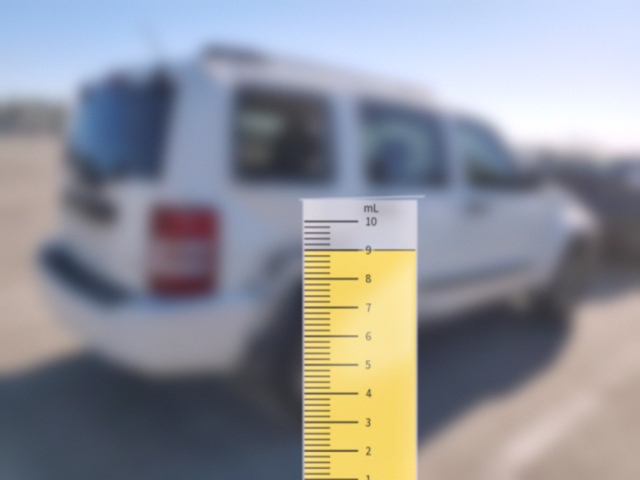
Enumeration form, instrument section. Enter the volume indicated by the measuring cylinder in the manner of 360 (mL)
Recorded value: 9 (mL)
